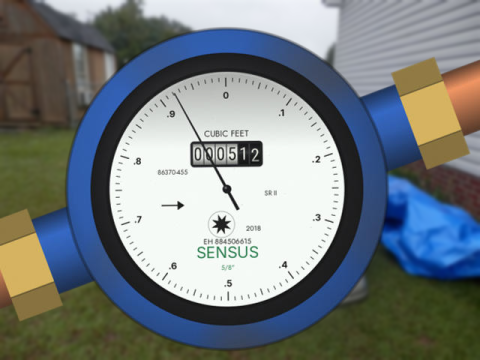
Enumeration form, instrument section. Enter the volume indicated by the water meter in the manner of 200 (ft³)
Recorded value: 511.92 (ft³)
